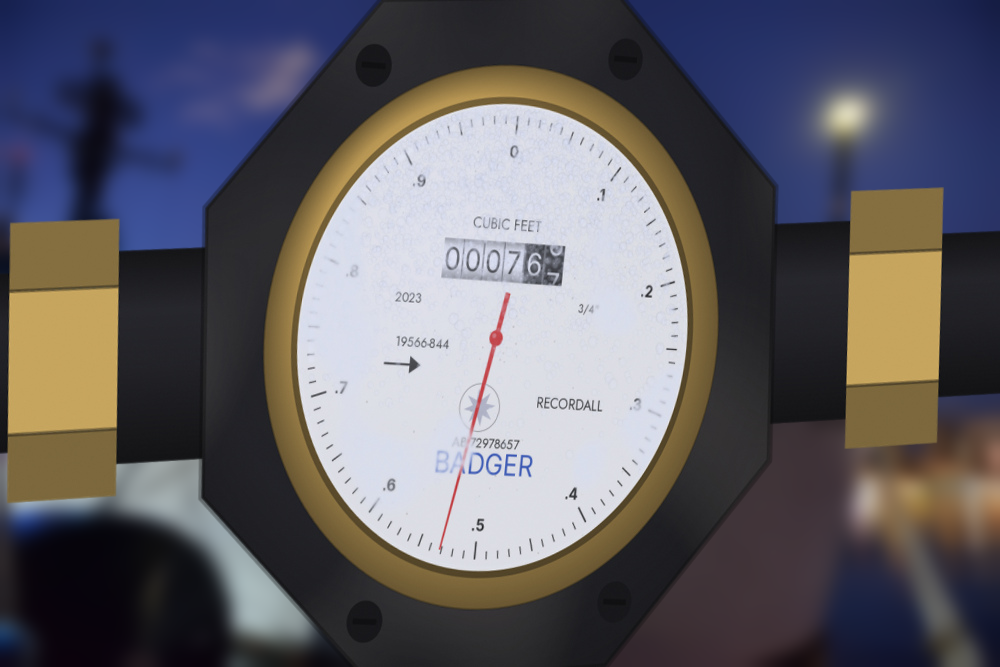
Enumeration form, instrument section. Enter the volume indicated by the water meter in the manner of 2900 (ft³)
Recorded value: 766.53 (ft³)
